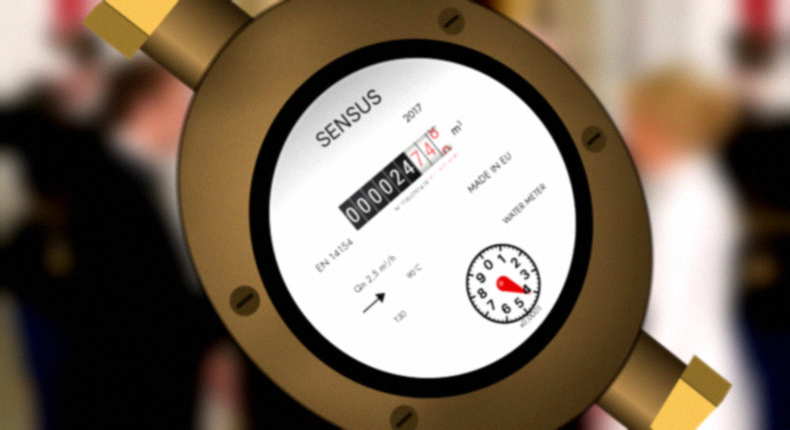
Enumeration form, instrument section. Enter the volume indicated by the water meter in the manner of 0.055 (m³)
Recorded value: 24.7484 (m³)
